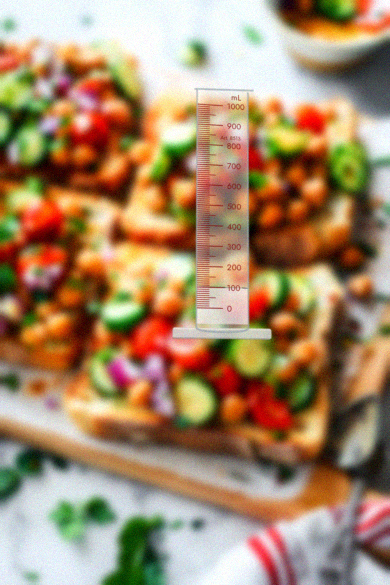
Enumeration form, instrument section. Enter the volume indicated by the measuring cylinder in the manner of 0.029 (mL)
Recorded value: 100 (mL)
